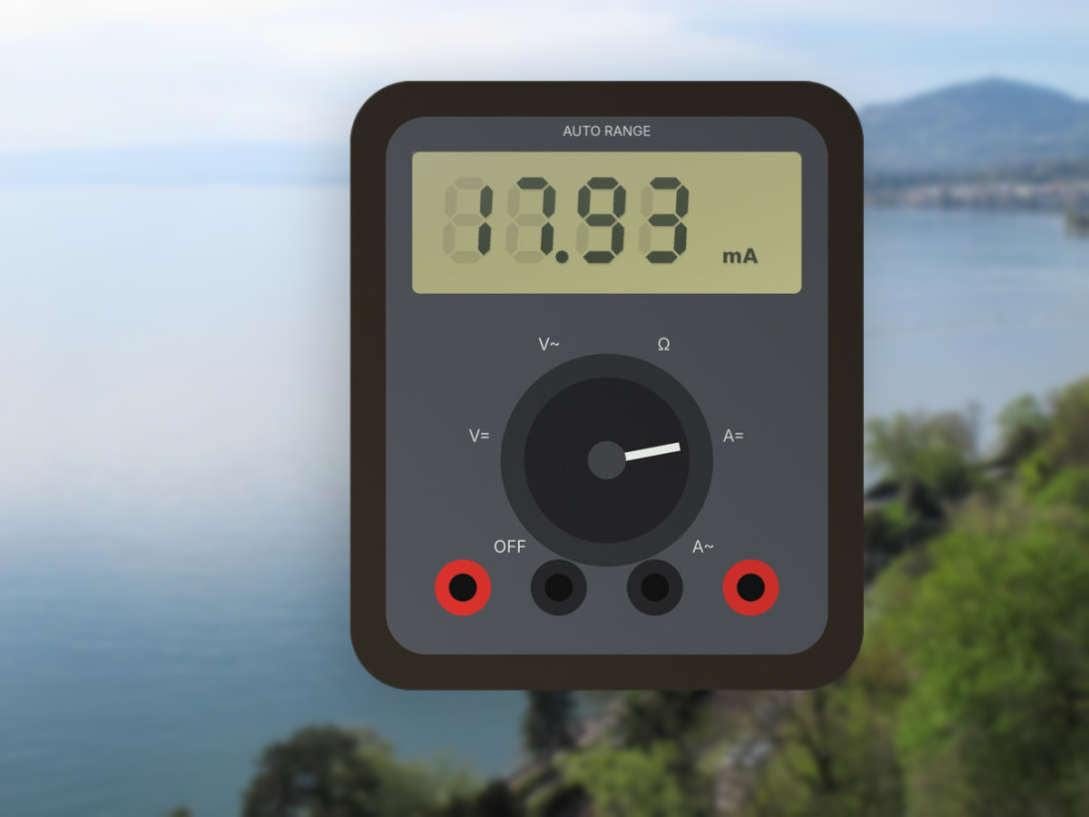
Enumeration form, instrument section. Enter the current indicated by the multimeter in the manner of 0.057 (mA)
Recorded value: 17.93 (mA)
